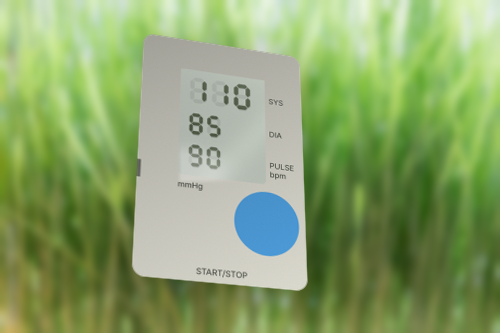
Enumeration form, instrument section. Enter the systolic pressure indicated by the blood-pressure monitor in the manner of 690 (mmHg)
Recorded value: 110 (mmHg)
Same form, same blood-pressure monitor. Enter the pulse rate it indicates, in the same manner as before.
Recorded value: 90 (bpm)
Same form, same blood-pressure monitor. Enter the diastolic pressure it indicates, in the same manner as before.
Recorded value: 85 (mmHg)
